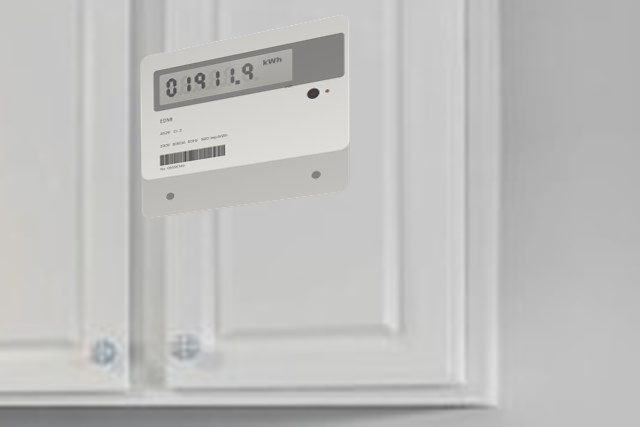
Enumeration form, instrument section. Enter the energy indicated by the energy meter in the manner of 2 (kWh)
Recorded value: 1911.9 (kWh)
